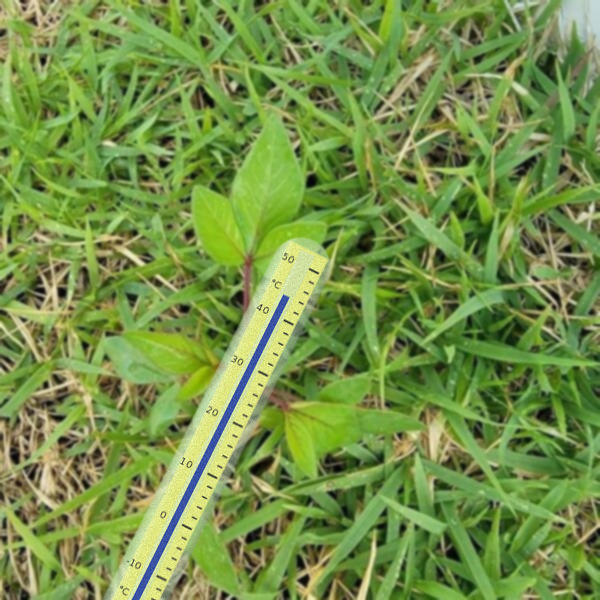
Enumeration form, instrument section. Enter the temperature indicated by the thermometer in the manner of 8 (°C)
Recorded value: 44 (°C)
